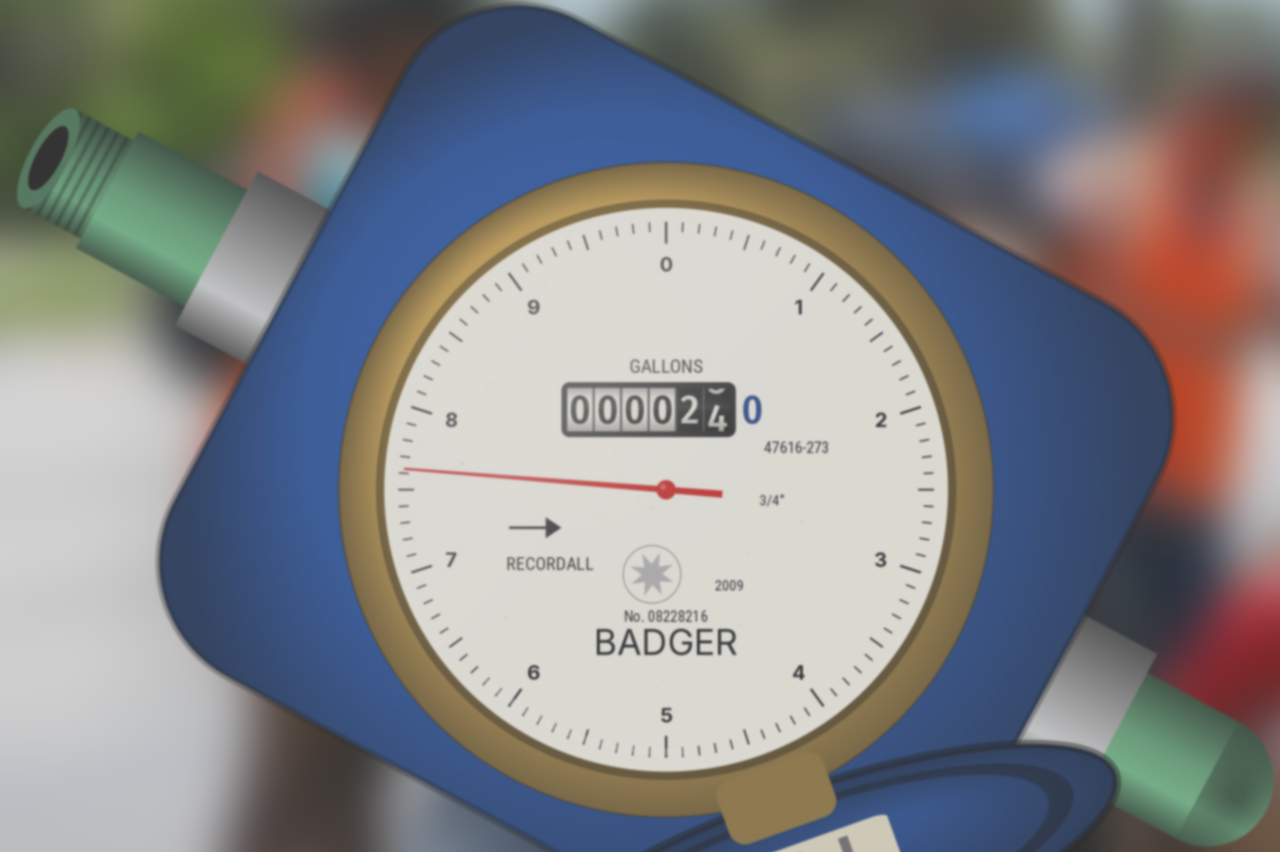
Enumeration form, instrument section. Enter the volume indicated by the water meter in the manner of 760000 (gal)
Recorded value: 237.6 (gal)
